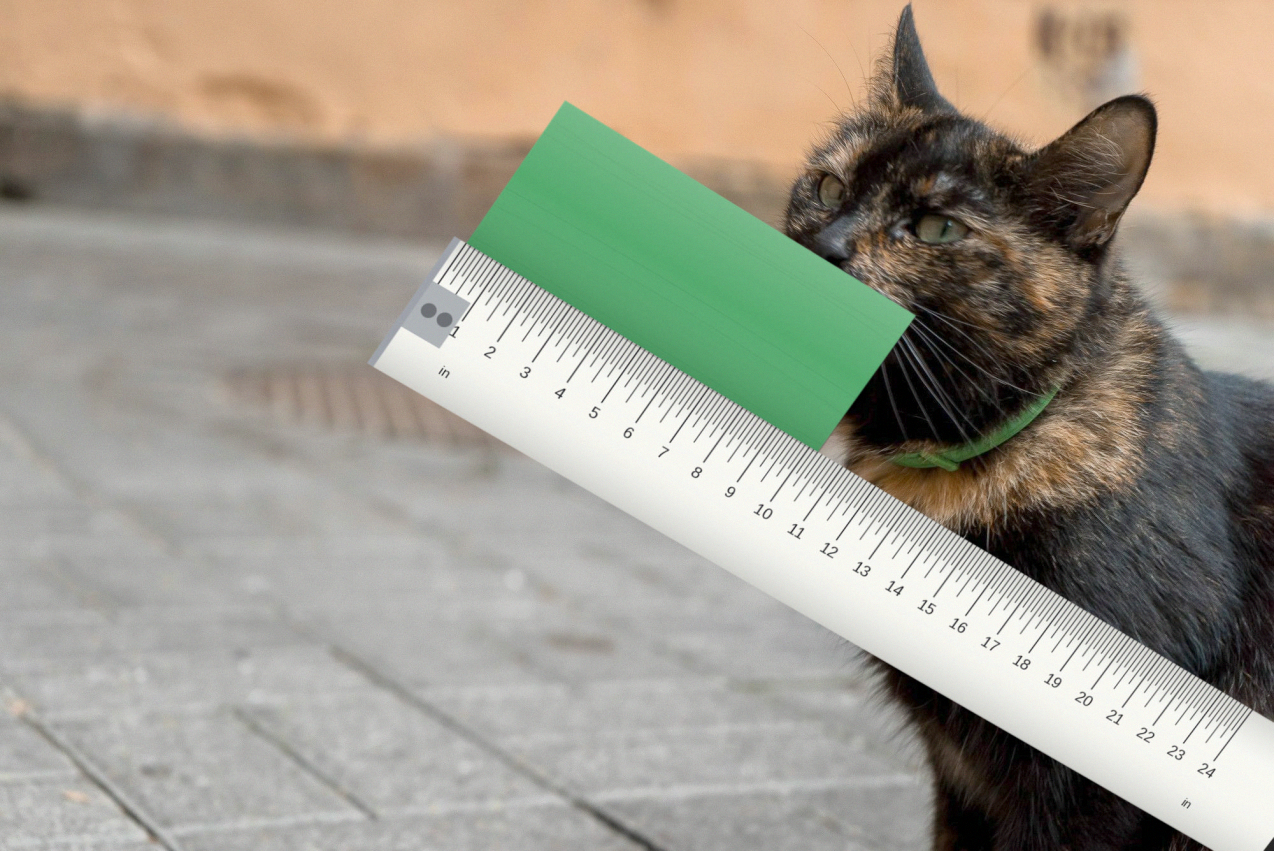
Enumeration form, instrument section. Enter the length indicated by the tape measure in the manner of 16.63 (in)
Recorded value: 10.25 (in)
